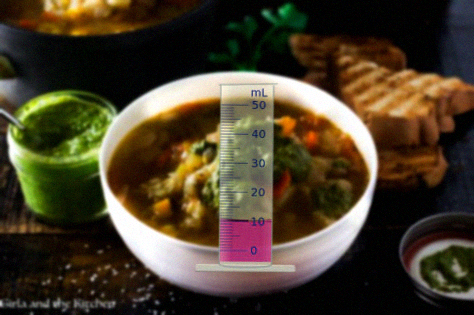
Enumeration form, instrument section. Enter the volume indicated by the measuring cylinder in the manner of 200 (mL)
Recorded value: 10 (mL)
